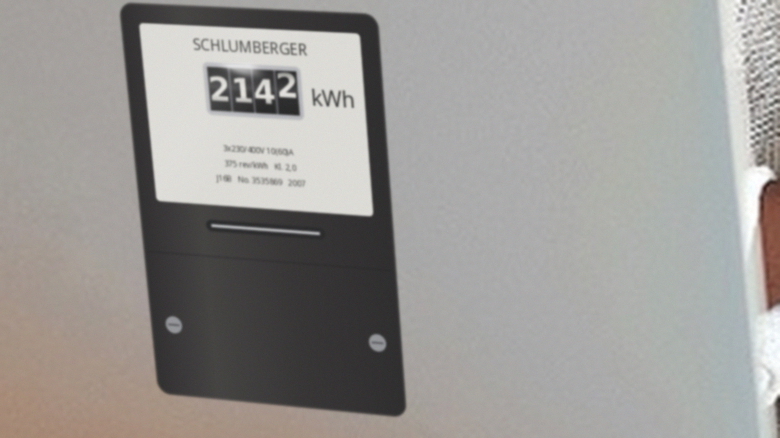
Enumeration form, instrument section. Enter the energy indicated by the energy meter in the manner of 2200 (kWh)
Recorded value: 2142 (kWh)
